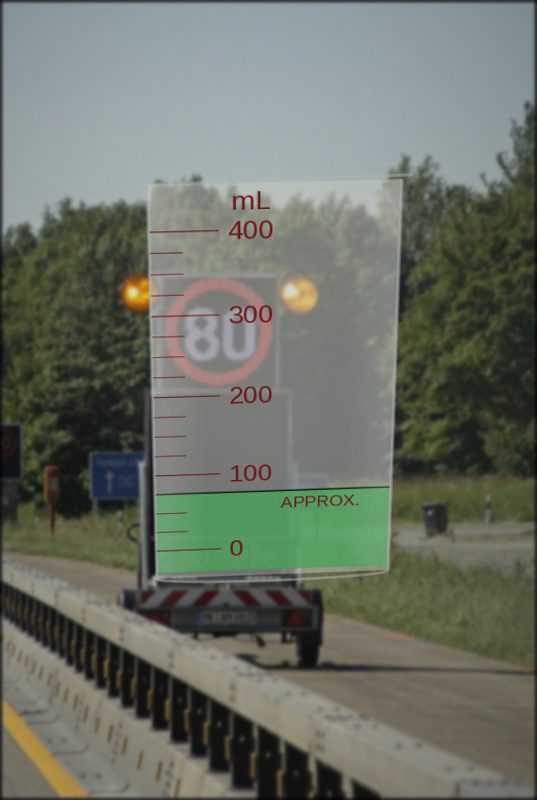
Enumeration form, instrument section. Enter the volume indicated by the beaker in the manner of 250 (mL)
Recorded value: 75 (mL)
